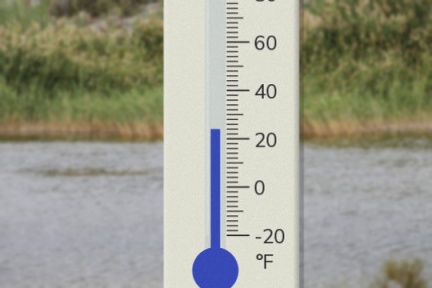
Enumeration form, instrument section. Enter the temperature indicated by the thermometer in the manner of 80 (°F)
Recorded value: 24 (°F)
